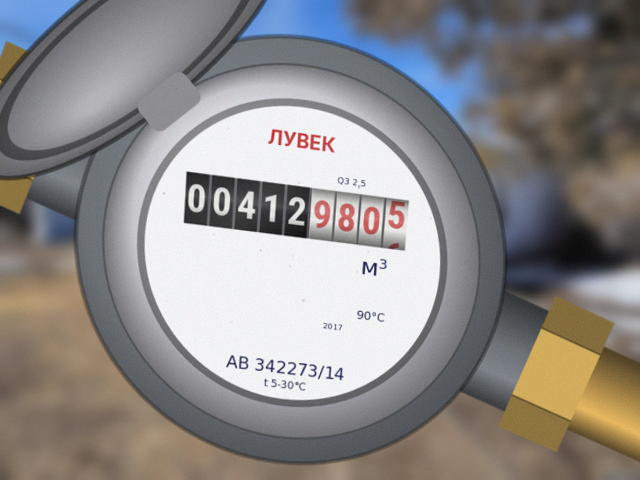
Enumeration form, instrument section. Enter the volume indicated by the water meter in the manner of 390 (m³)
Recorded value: 412.9805 (m³)
